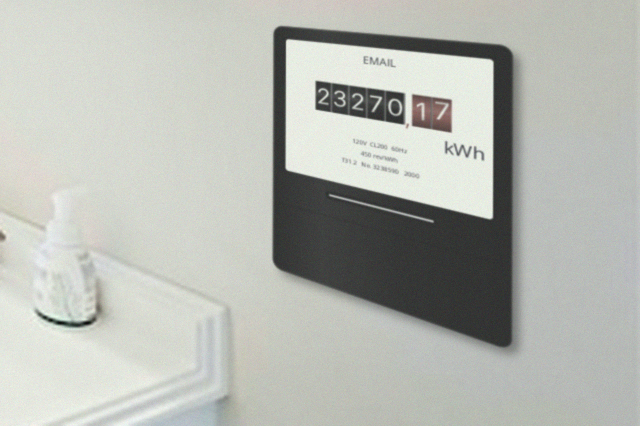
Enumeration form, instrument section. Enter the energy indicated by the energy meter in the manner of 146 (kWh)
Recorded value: 23270.17 (kWh)
